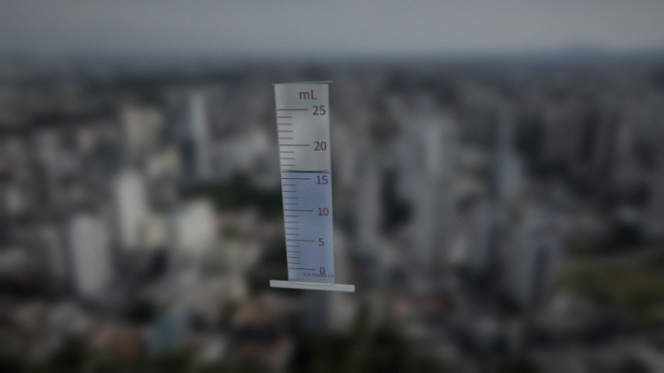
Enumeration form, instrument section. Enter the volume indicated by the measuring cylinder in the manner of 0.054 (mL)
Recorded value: 16 (mL)
